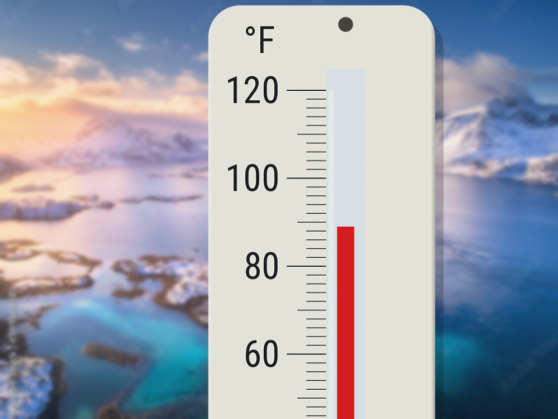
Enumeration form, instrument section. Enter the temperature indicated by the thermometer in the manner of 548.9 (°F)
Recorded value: 89 (°F)
